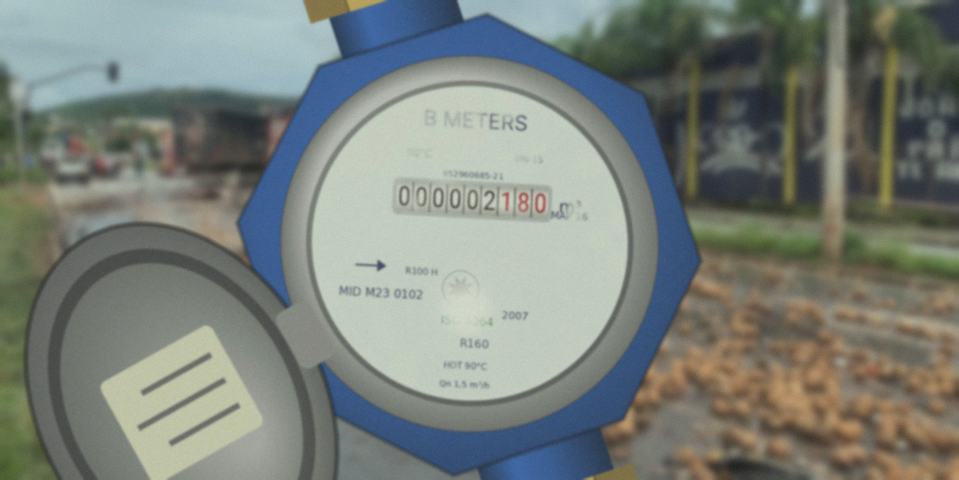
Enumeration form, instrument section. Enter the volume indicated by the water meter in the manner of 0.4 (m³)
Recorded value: 2.180 (m³)
